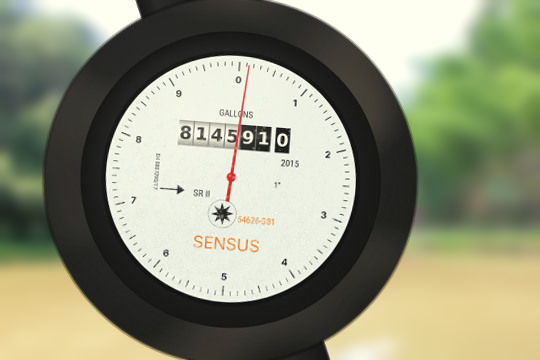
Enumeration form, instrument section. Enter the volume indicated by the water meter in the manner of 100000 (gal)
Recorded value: 8145910.1 (gal)
